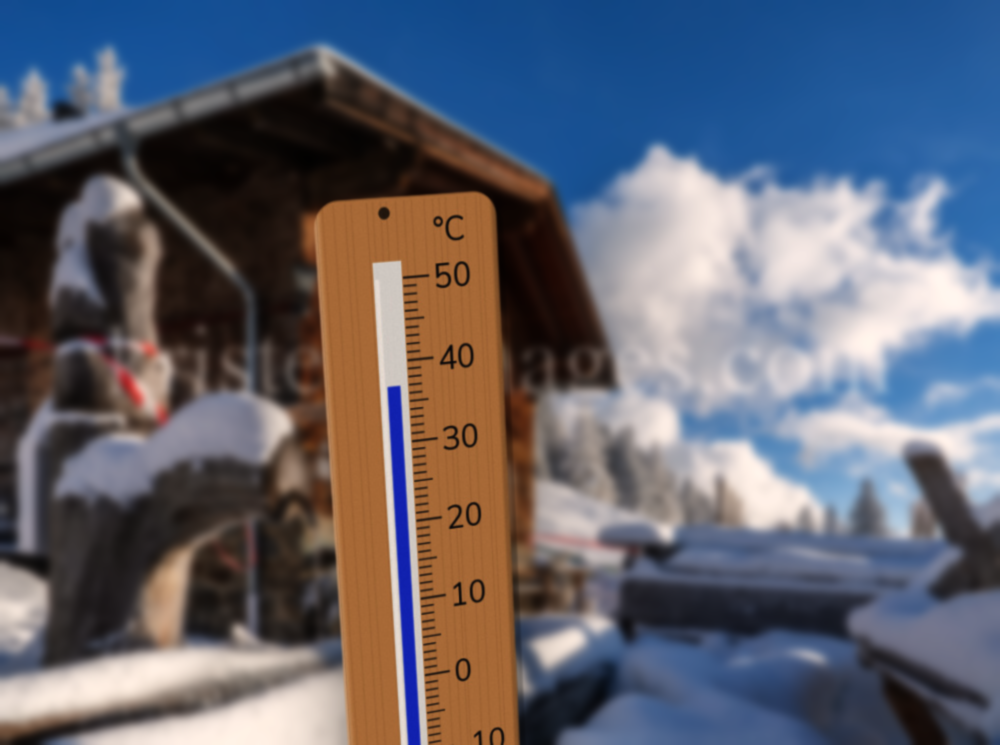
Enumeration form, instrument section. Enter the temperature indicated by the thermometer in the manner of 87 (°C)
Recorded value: 37 (°C)
